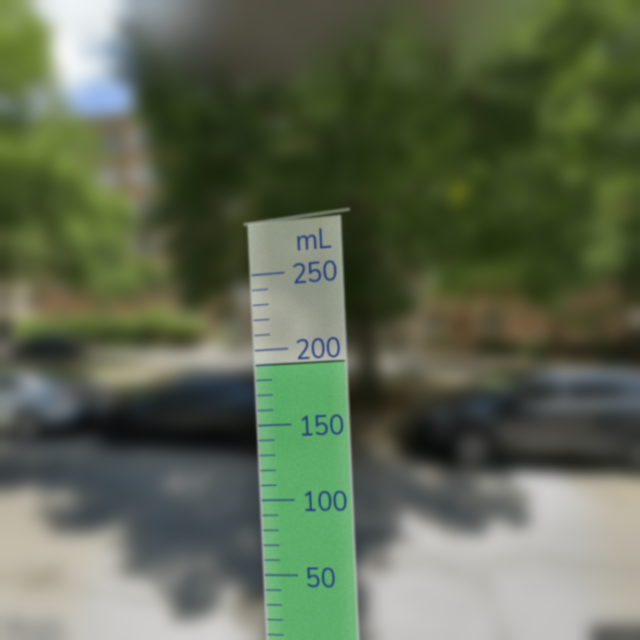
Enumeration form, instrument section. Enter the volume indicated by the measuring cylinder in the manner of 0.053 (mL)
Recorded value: 190 (mL)
